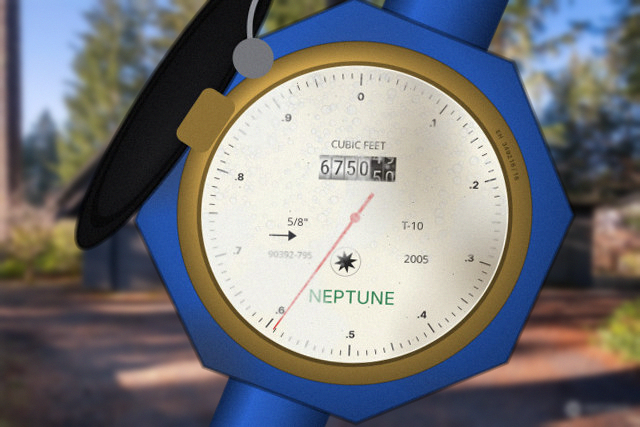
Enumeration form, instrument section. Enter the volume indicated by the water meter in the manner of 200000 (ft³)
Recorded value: 675049.59 (ft³)
